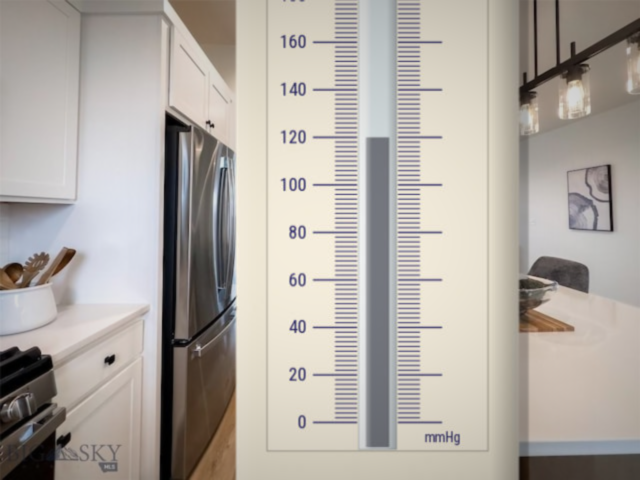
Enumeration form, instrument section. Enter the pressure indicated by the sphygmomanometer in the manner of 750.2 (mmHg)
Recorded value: 120 (mmHg)
